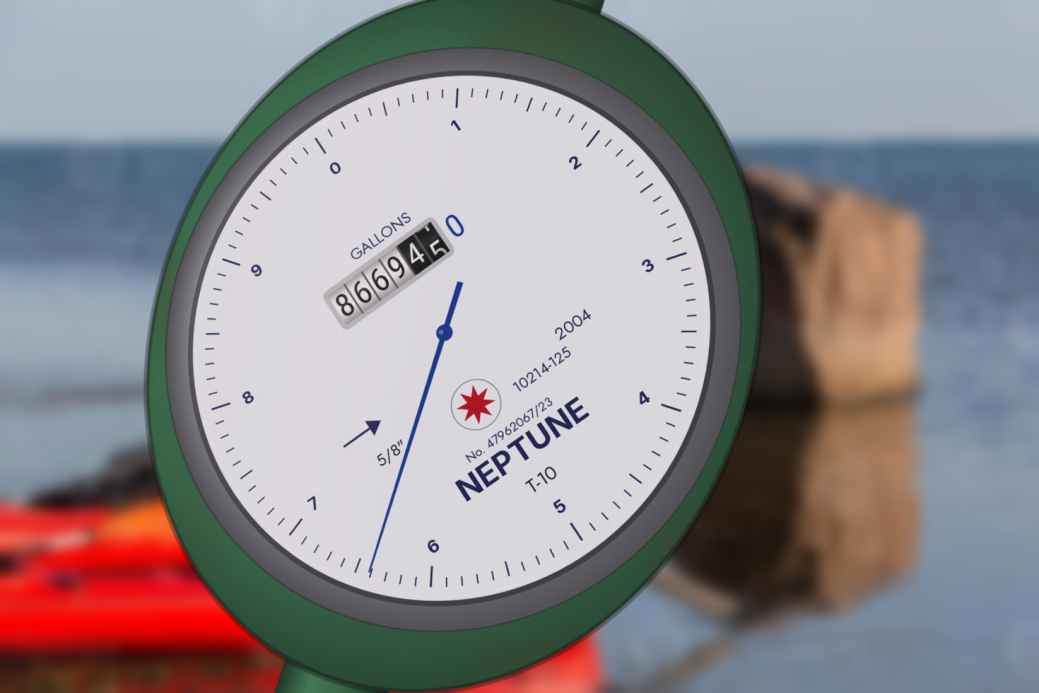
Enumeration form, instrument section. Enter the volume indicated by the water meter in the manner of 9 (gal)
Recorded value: 8669446.4 (gal)
